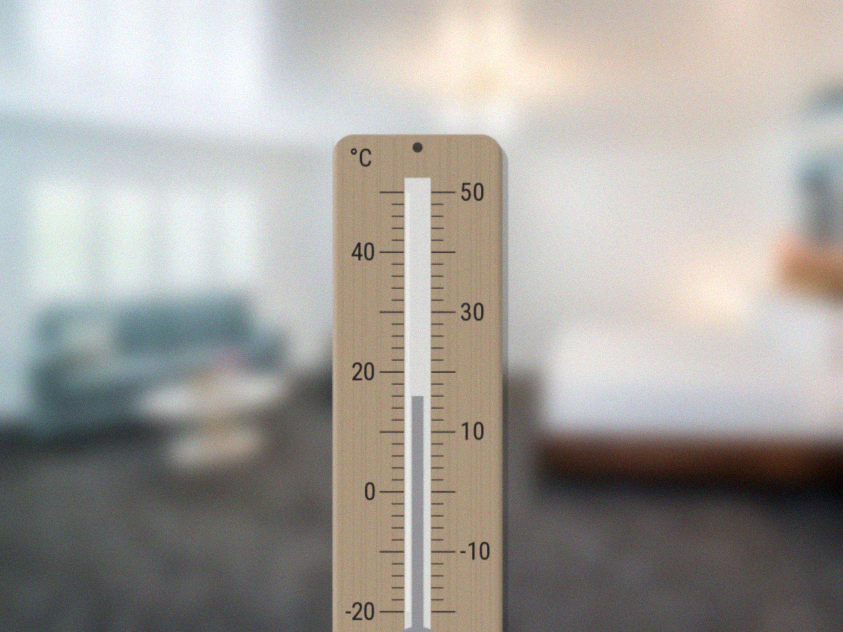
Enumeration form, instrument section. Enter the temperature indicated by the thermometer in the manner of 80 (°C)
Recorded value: 16 (°C)
